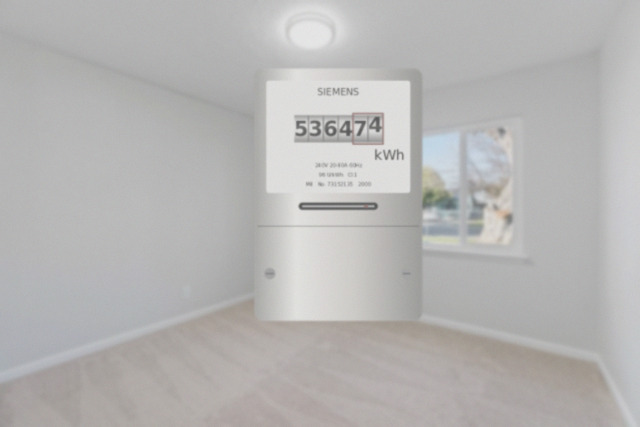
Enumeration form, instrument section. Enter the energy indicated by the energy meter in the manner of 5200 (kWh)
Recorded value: 5364.74 (kWh)
